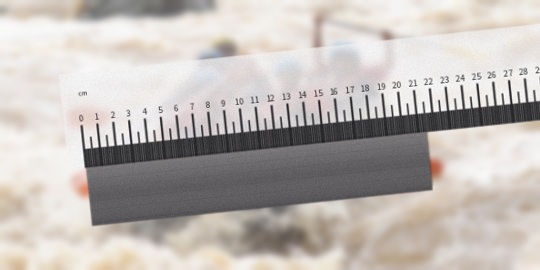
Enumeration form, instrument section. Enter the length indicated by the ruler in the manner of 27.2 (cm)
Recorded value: 21.5 (cm)
